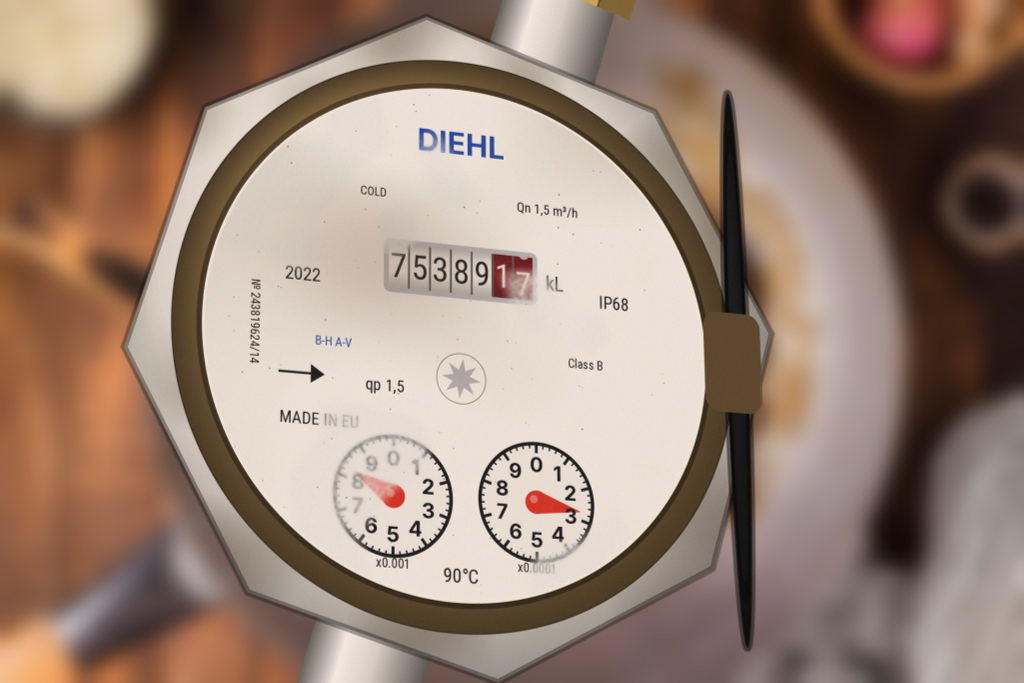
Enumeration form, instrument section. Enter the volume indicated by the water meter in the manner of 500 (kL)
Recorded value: 75389.1682 (kL)
